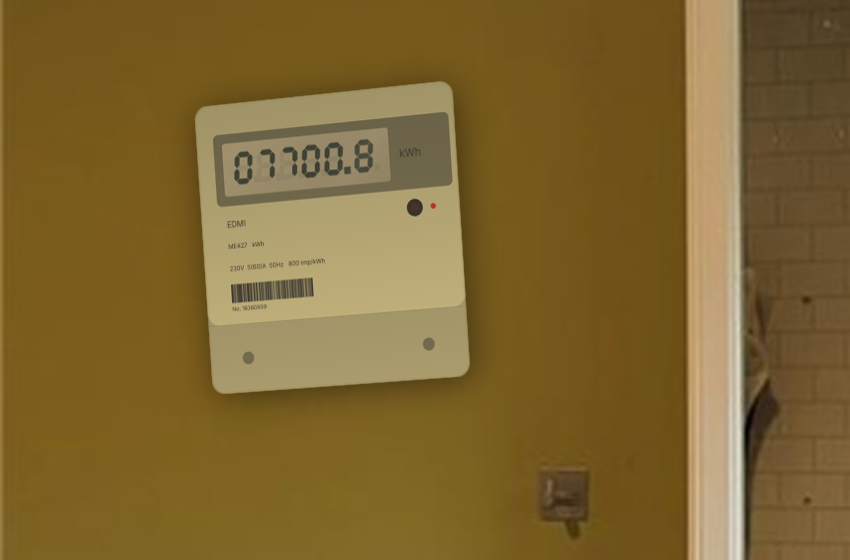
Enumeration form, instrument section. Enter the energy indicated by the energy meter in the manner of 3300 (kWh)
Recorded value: 7700.8 (kWh)
